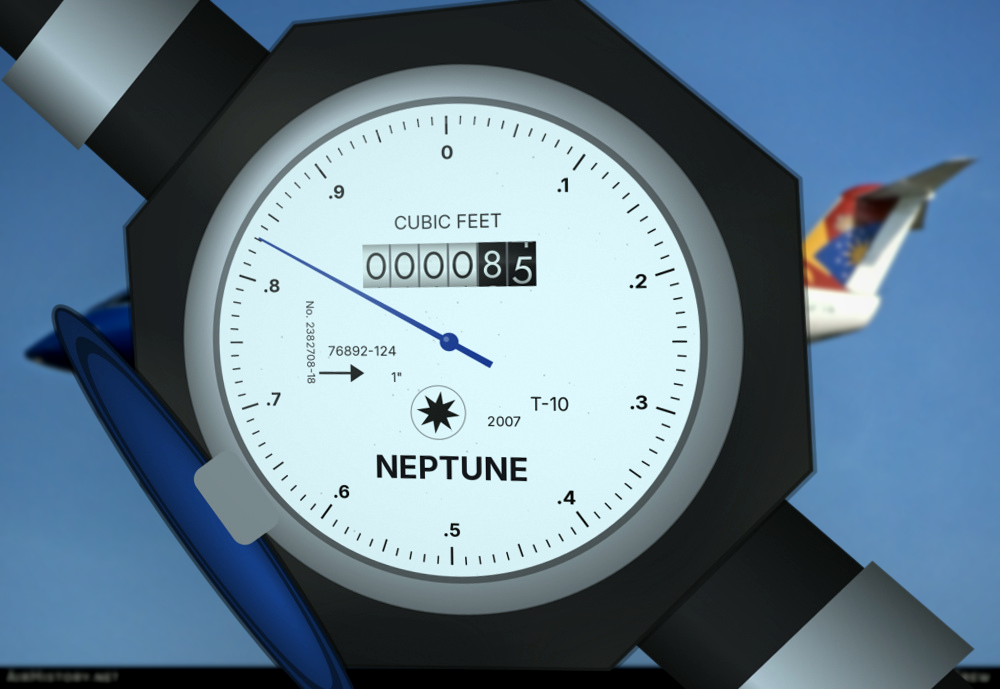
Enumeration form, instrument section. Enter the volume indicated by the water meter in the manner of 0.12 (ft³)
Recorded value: 84.83 (ft³)
